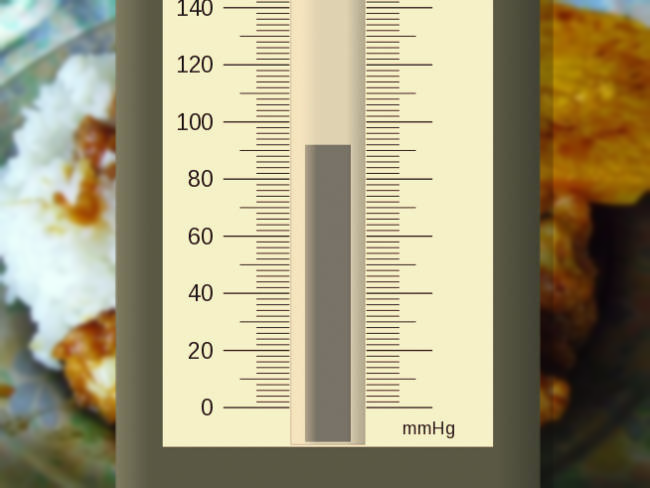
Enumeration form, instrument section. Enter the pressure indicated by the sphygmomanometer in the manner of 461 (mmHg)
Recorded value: 92 (mmHg)
